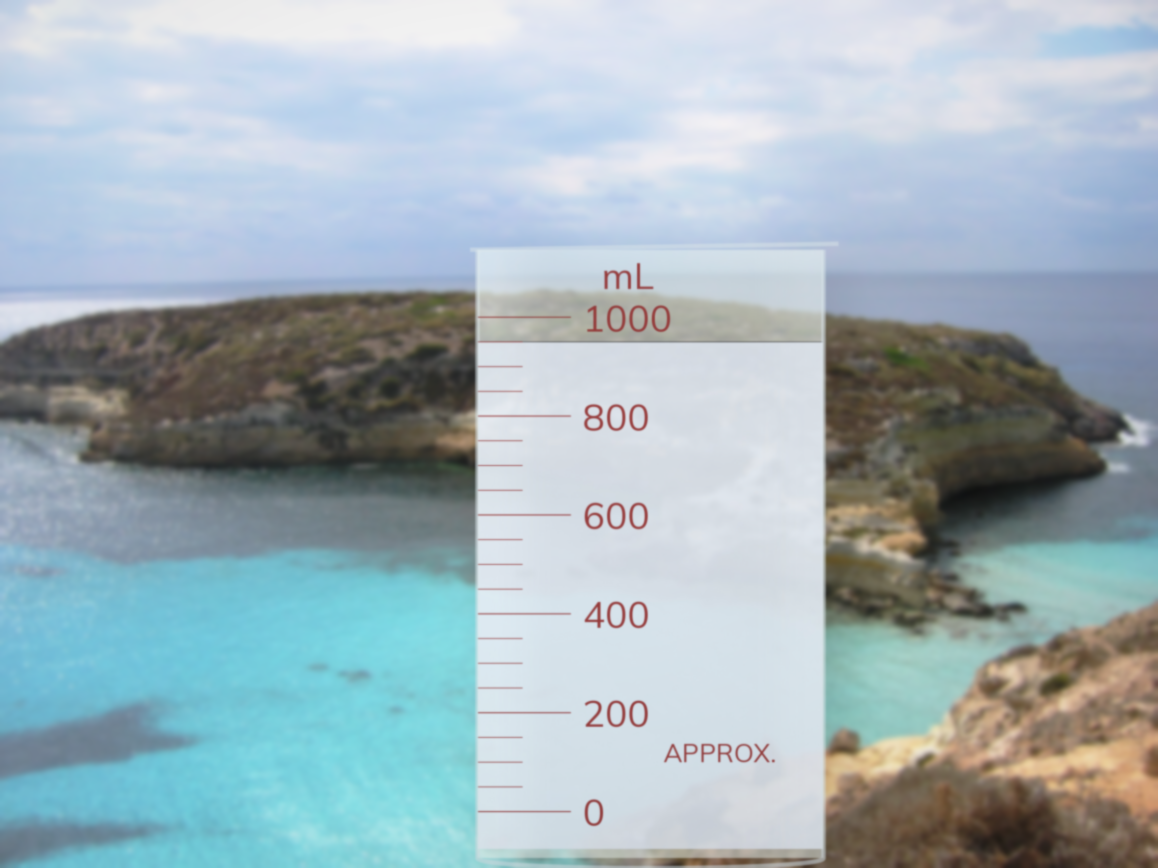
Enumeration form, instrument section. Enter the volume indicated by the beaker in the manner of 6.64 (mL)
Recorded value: 950 (mL)
